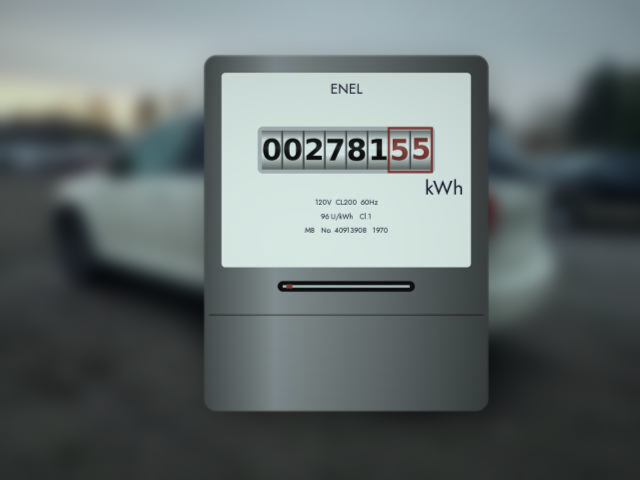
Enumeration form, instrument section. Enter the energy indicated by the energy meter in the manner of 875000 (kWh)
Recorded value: 2781.55 (kWh)
